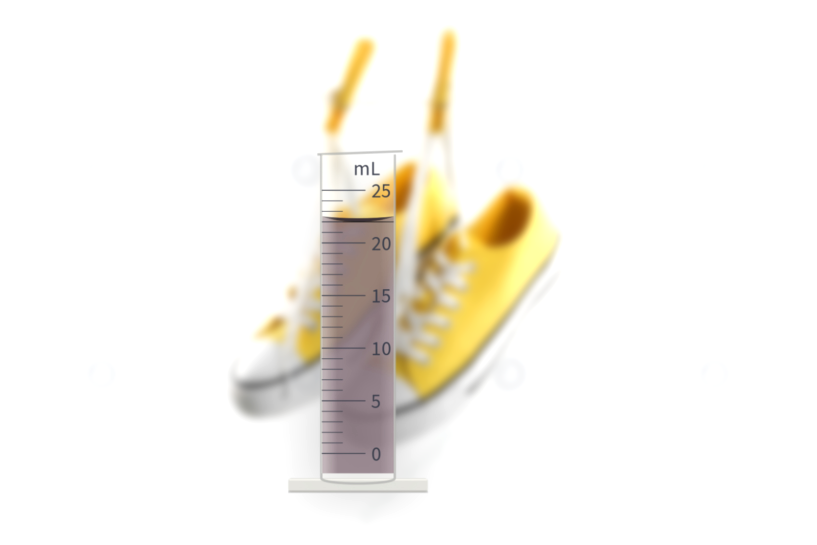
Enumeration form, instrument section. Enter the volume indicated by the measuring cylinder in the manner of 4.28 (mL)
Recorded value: 22 (mL)
